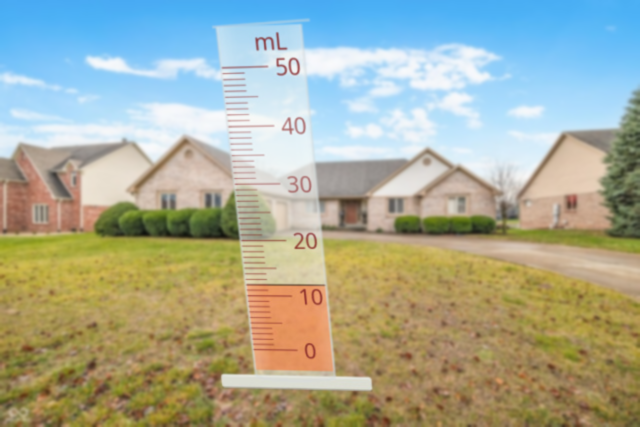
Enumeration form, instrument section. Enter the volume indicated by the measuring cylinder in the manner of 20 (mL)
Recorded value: 12 (mL)
